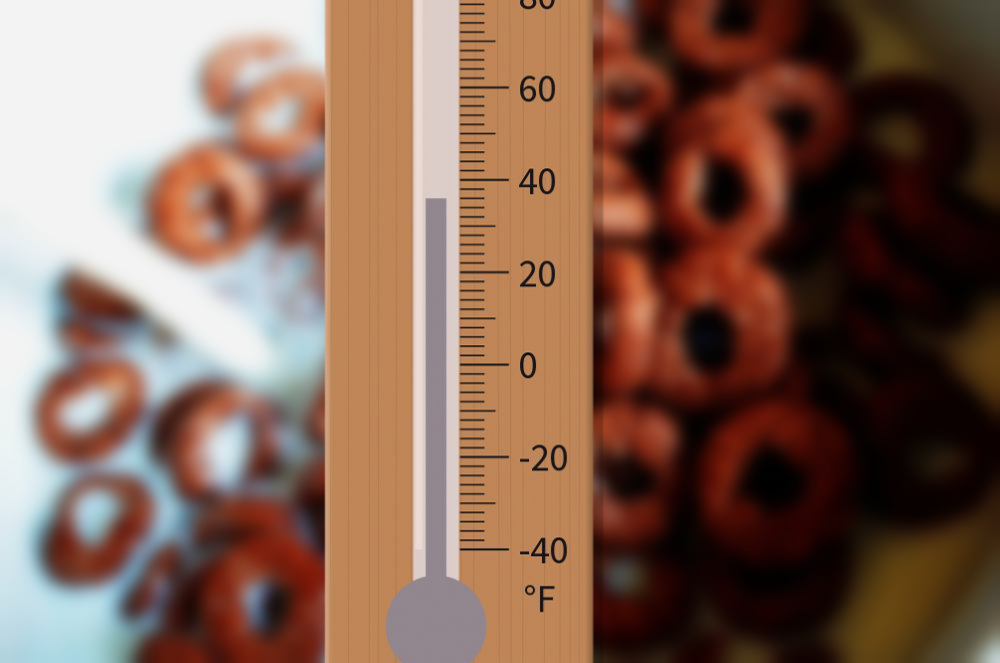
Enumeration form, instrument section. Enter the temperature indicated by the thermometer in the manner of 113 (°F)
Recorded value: 36 (°F)
